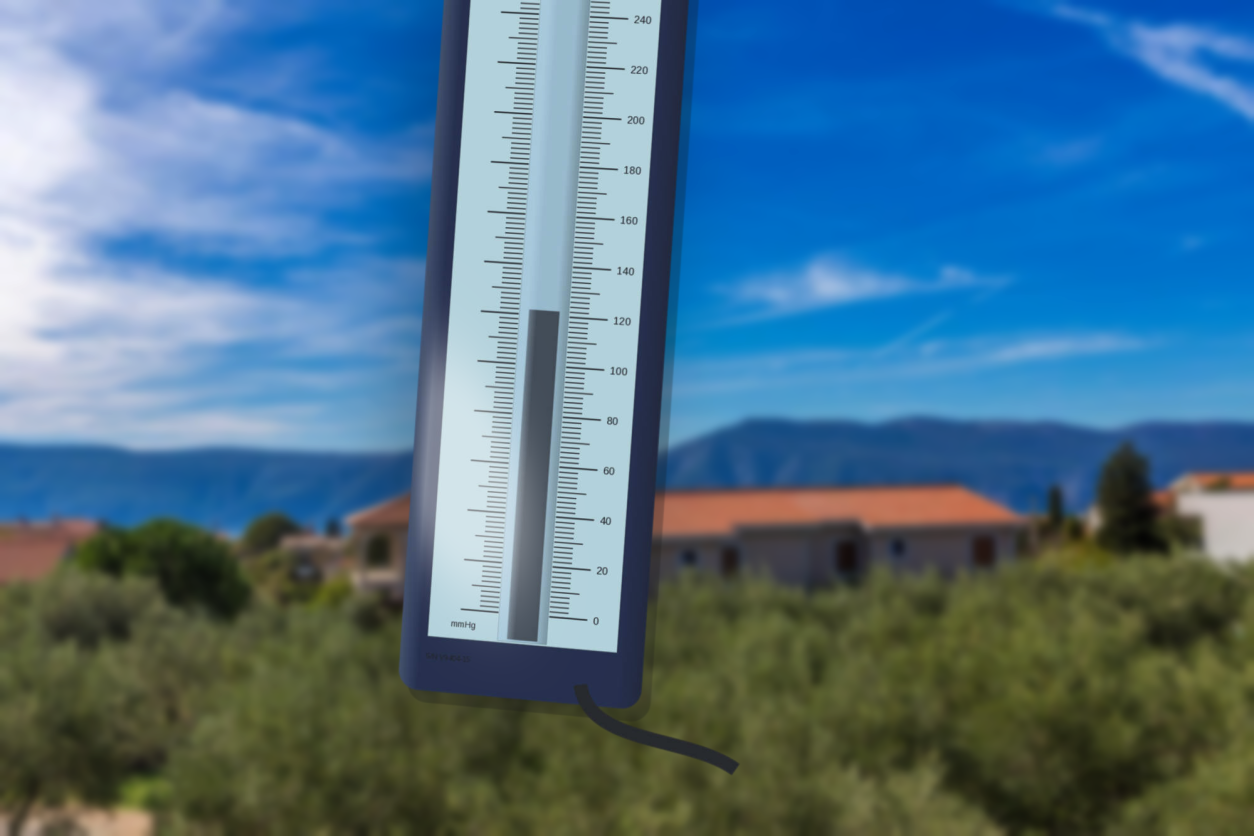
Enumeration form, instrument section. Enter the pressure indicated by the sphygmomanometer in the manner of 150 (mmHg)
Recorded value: 122 (mmHg)
